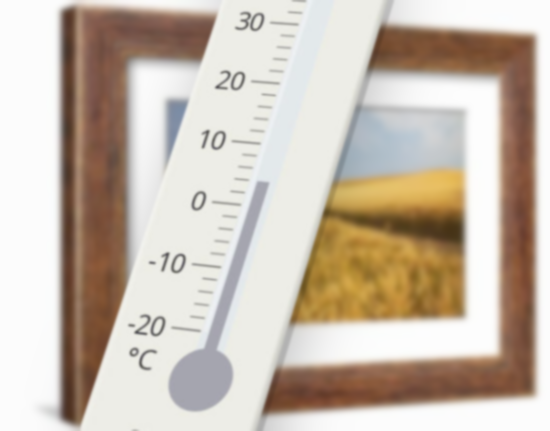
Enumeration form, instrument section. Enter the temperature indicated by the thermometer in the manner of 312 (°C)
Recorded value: 4 (°C)
